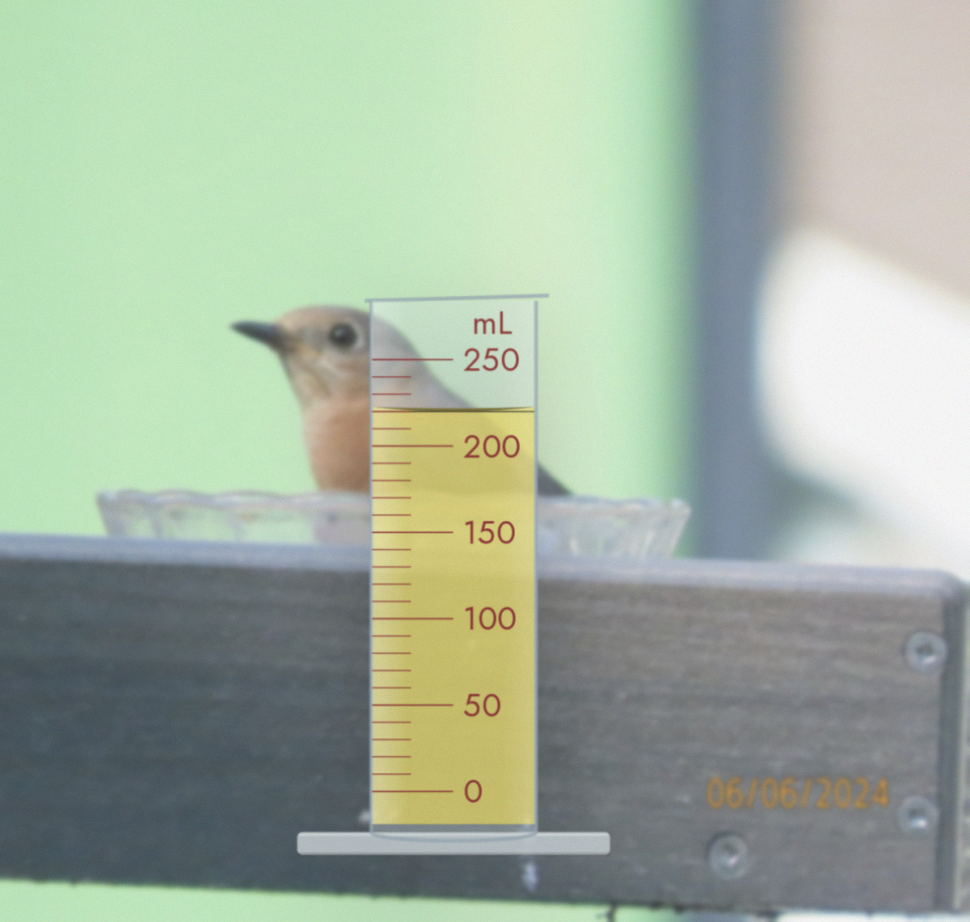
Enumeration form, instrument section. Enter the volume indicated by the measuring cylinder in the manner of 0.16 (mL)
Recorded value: 220 (mL)
